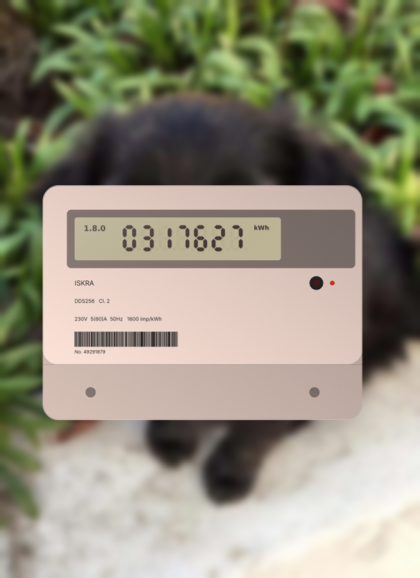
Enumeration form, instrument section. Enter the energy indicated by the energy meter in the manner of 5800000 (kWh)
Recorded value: 317627 (kWh)
